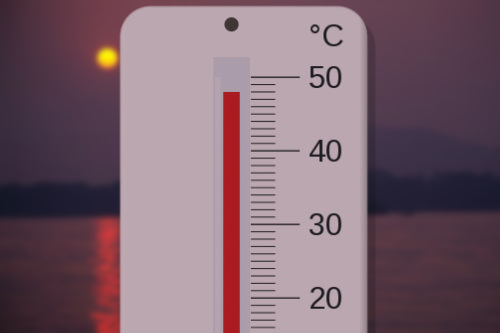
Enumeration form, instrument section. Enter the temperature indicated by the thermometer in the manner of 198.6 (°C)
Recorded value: 48 (°C)
